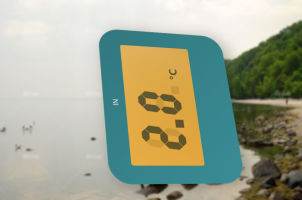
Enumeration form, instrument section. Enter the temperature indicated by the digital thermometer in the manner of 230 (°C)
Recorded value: 2.0 (°C)
